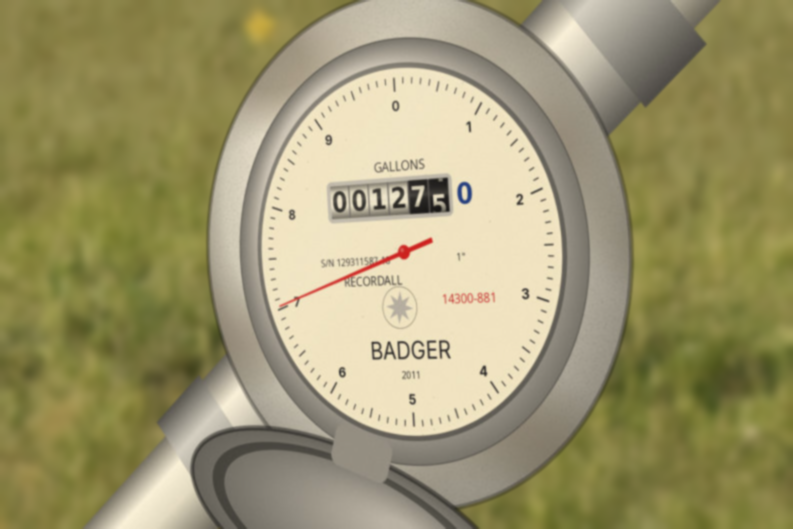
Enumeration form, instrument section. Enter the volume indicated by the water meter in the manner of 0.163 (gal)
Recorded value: 12747.0 (gal)
